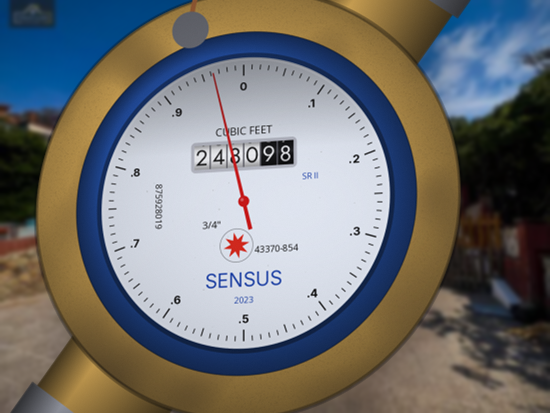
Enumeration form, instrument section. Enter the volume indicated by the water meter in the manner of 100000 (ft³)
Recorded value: 248097.96 (ft³)
